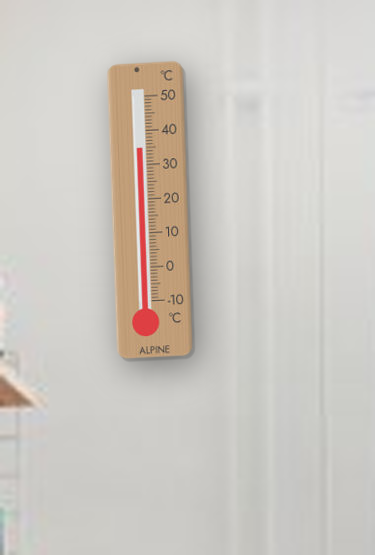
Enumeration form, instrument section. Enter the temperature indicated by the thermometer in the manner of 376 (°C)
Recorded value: 35 (°C)
